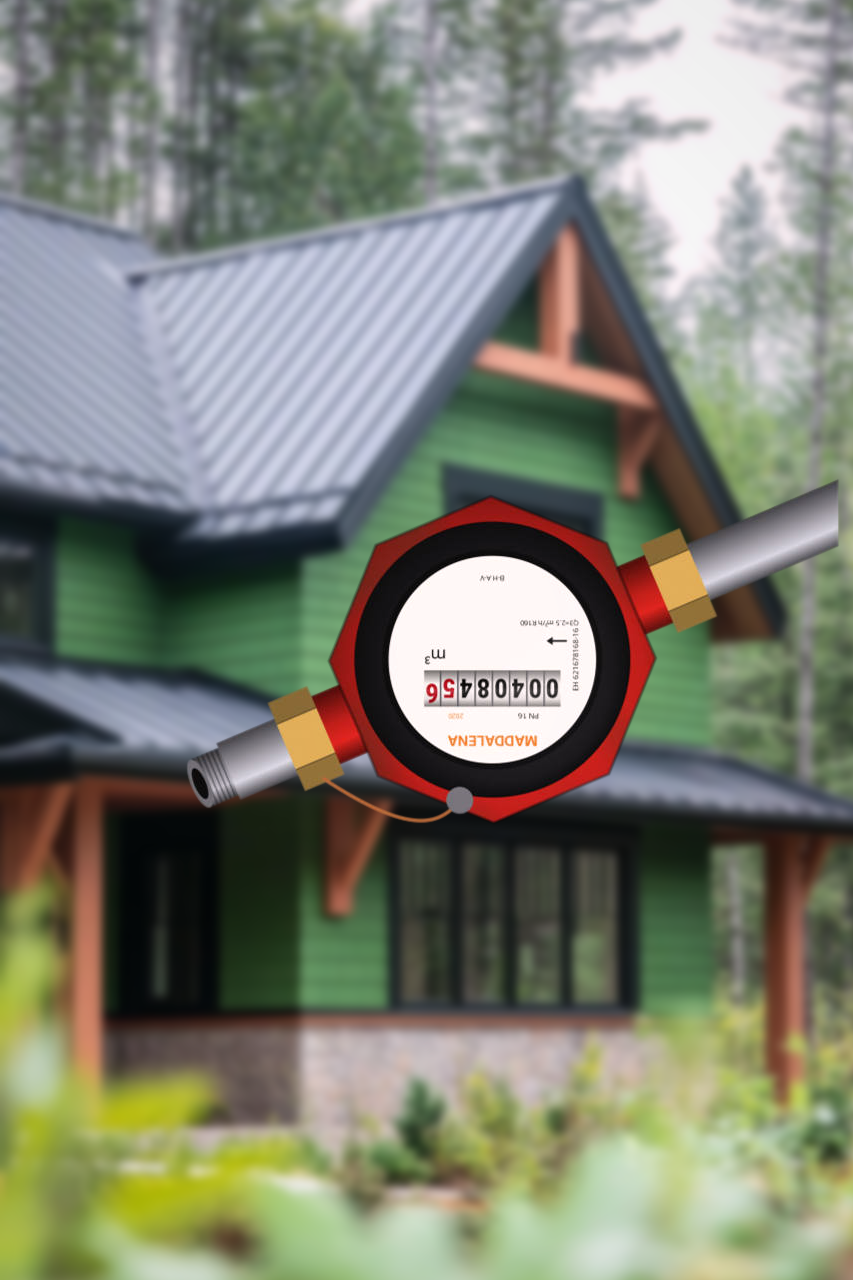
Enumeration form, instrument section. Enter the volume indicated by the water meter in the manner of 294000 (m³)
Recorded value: 4084.56 (m³)
